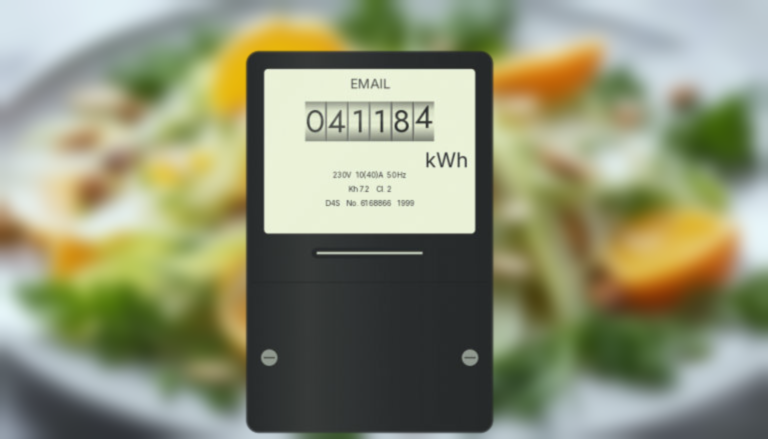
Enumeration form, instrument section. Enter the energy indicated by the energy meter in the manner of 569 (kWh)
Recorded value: 41184 (kWh)
